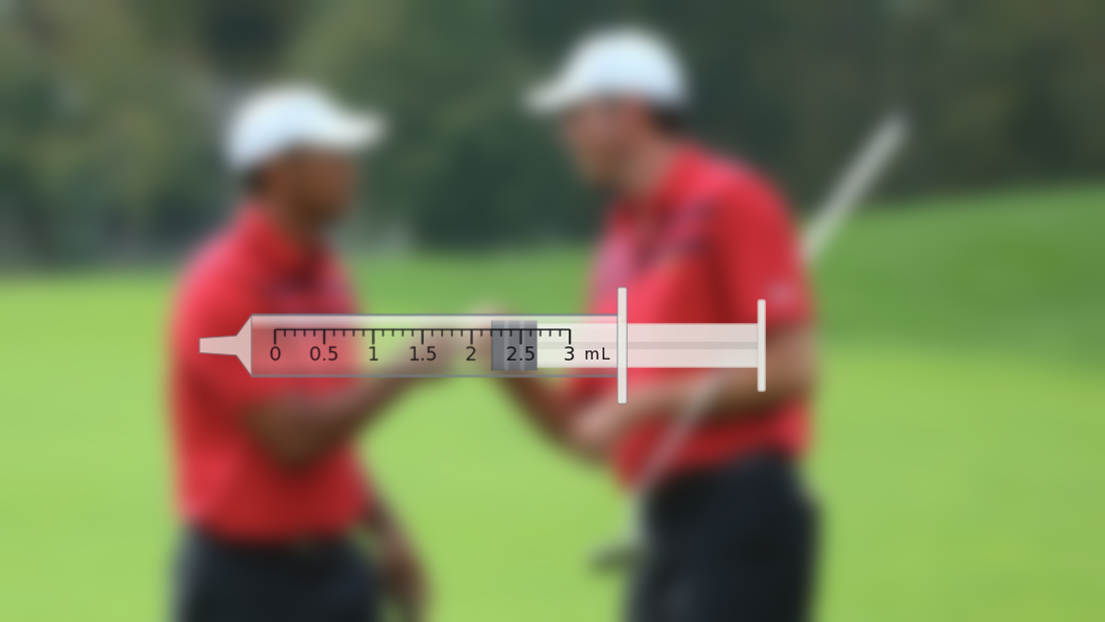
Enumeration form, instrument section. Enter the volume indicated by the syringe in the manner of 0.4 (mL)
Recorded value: 2.2 (mL)
